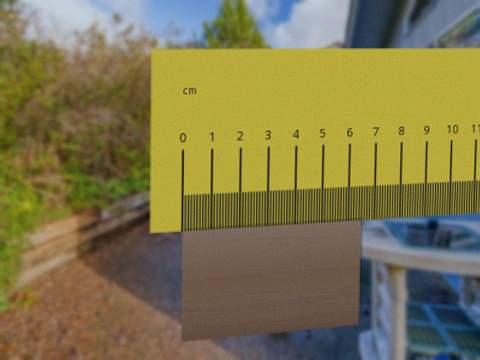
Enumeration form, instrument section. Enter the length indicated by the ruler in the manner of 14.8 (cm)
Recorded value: 6.5 (cm)
